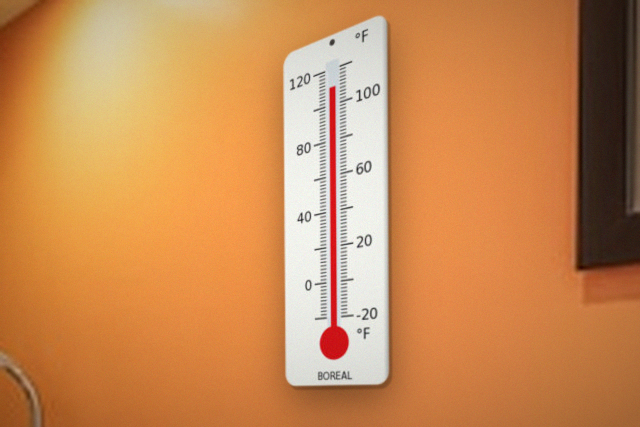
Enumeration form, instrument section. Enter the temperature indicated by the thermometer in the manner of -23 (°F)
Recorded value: 110 (°F)
